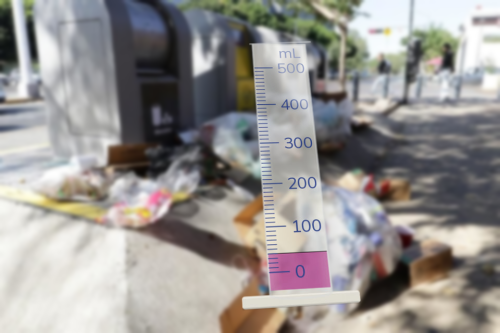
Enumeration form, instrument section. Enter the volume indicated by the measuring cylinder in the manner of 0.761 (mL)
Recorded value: 40 (mL)
